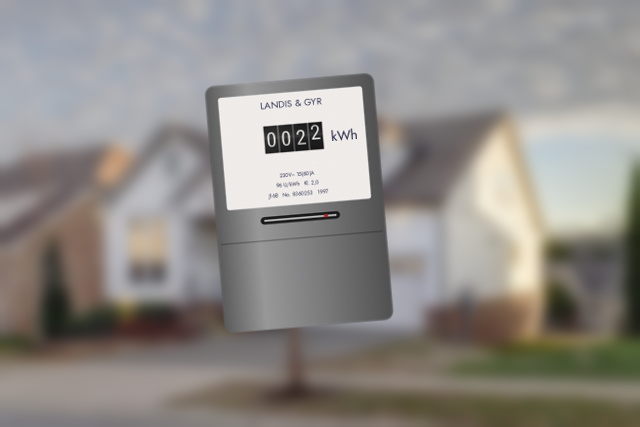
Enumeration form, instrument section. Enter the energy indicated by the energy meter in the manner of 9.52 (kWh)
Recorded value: 22 (kWh)
